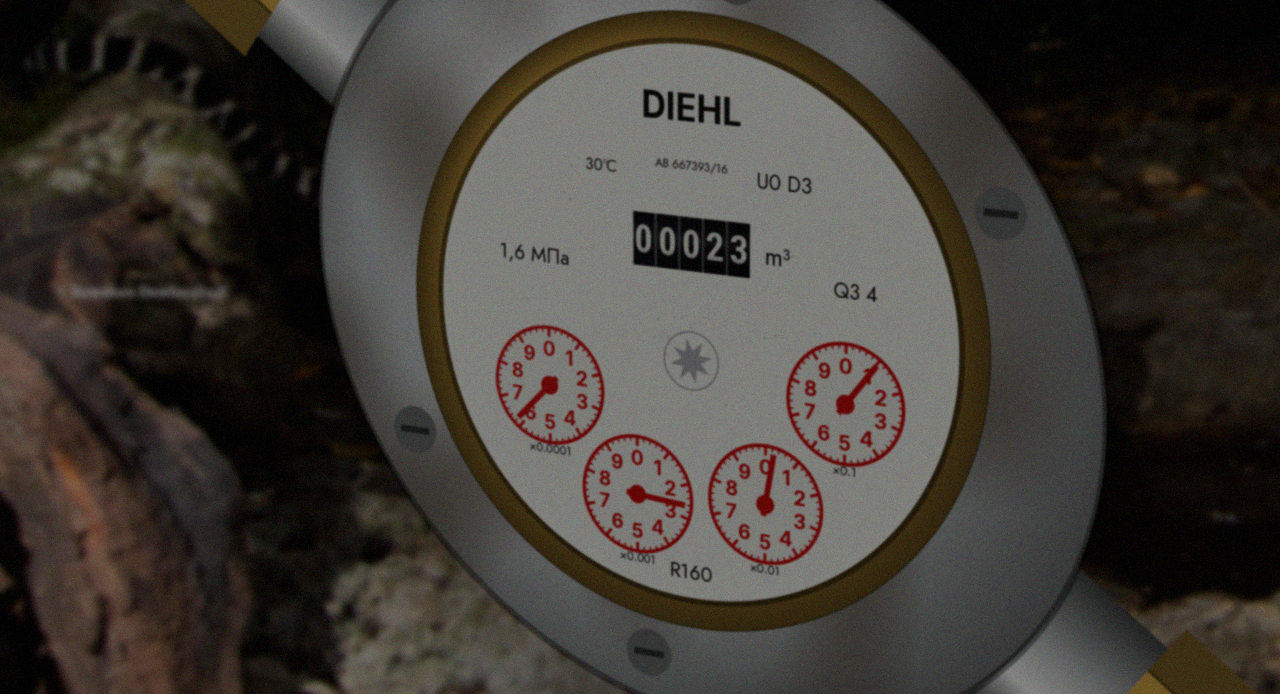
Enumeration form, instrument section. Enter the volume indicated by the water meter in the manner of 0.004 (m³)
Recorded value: 23.1026 (m³)
